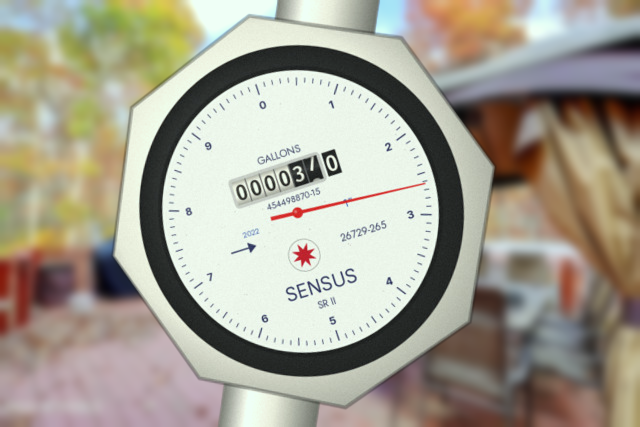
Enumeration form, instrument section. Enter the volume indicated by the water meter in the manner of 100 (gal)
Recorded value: 372.6 (gal)
